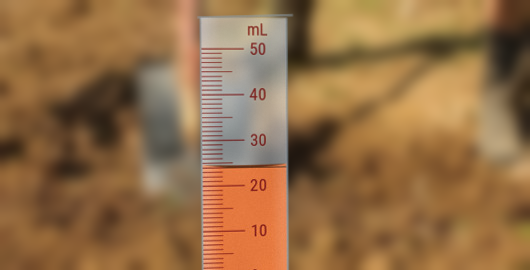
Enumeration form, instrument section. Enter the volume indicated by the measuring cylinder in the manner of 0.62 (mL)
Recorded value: 24 (mL)
